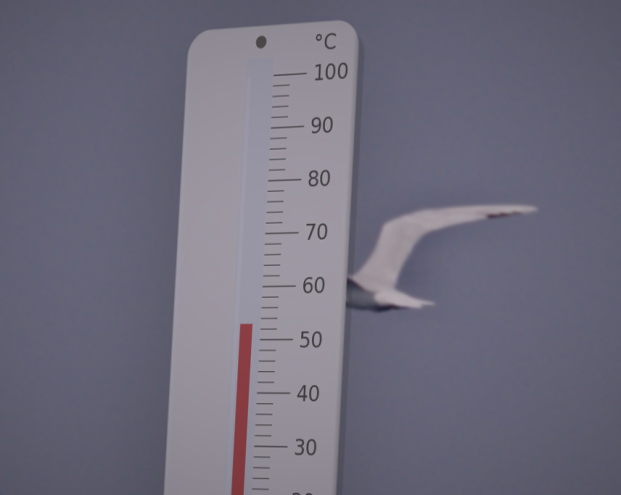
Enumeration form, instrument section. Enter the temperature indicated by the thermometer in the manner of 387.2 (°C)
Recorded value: 53 (°C)
